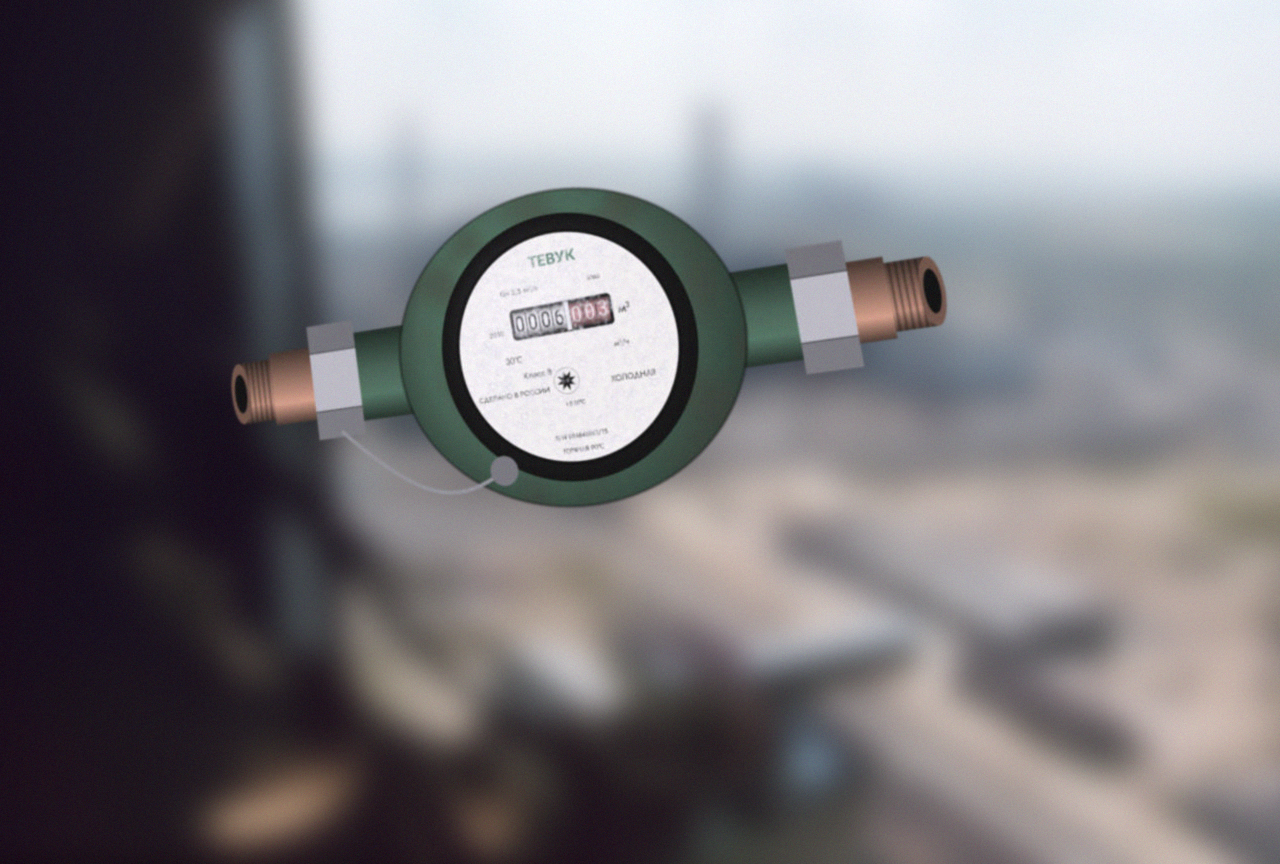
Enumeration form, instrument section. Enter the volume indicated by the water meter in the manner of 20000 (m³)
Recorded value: 6.003 (m³)
